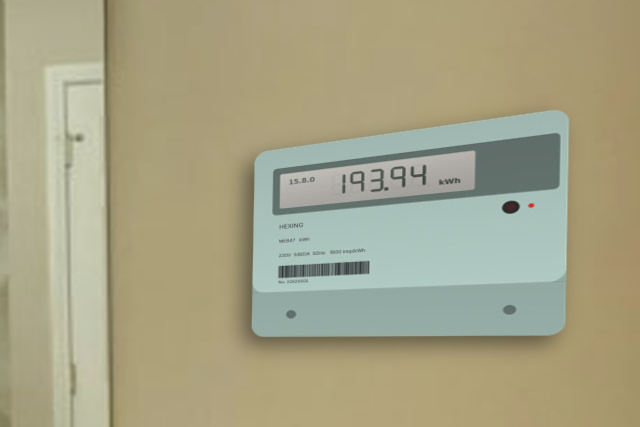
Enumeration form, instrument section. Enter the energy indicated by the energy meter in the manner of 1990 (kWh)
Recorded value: 193.94 (kWh)
